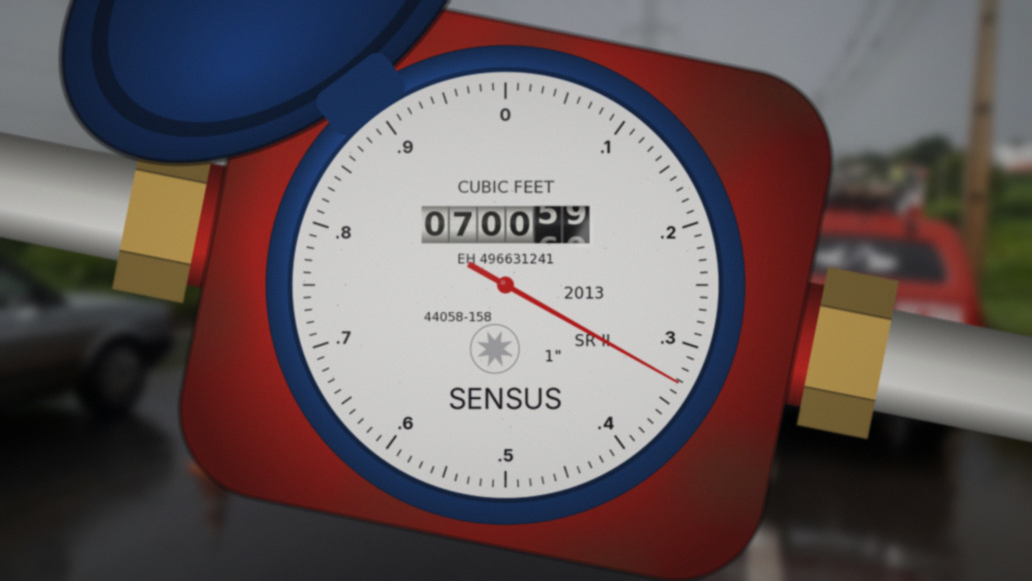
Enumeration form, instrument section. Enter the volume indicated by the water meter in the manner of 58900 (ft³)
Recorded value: 70059.33 (ft³)
